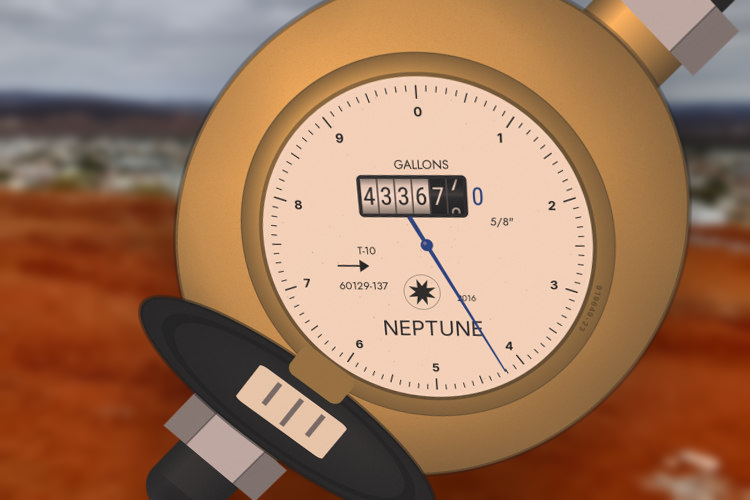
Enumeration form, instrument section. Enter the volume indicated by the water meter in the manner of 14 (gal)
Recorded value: 4336774.2 (gal)
